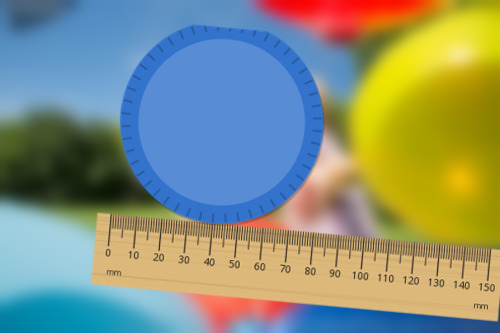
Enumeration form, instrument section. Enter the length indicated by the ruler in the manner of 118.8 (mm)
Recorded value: 80 (mm)
